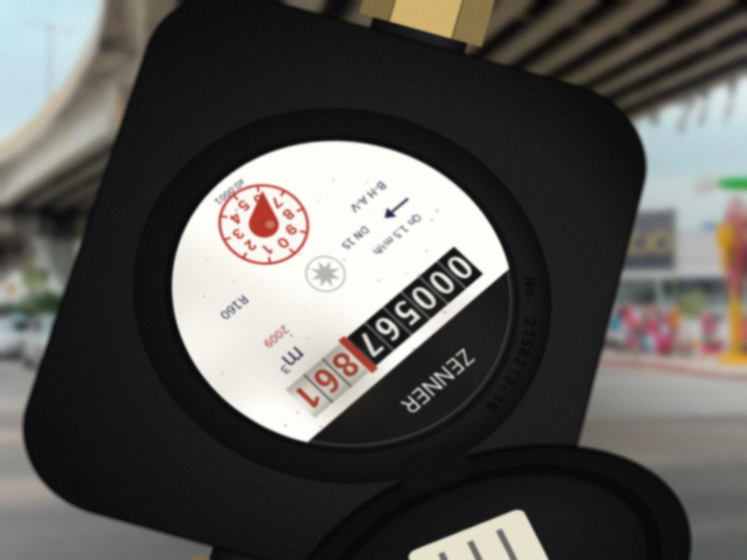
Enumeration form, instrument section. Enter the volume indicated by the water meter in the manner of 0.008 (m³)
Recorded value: 567.8616 (m³)
